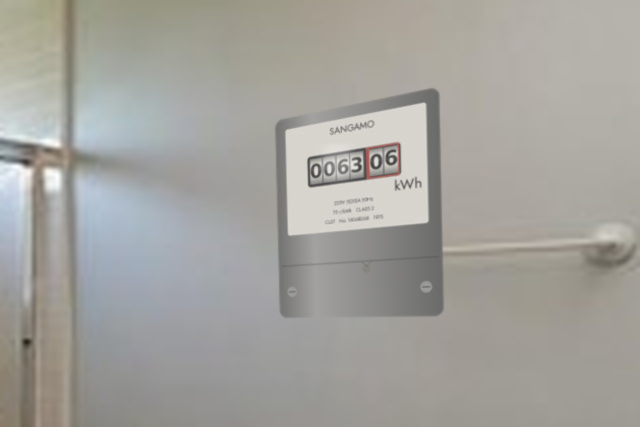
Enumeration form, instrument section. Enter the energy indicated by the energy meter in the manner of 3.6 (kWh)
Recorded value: 63.06 (kWh)
